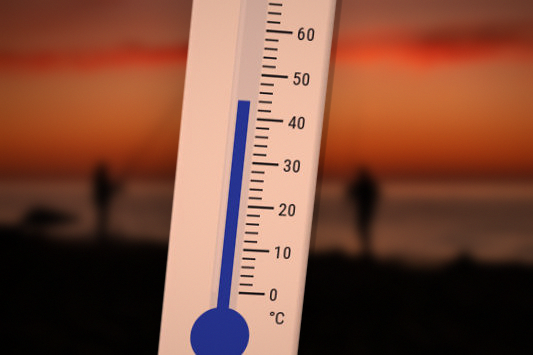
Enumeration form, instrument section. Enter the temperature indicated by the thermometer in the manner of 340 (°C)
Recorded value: 44 (°C)
